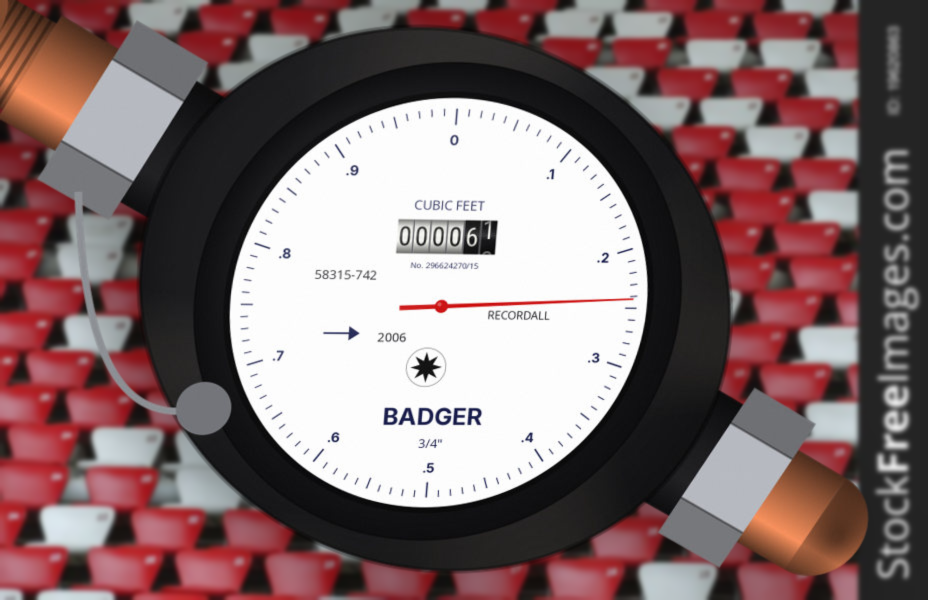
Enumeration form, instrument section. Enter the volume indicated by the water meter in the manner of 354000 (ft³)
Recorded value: 61.24 (ft³)
